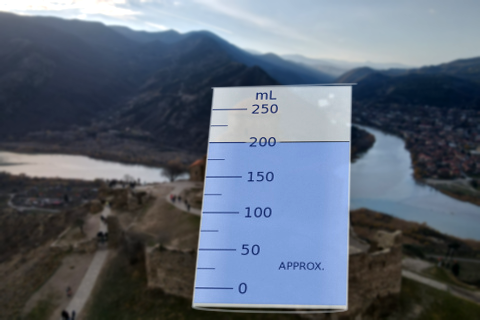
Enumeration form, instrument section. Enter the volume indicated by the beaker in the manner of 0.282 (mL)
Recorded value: 200 (mL)
